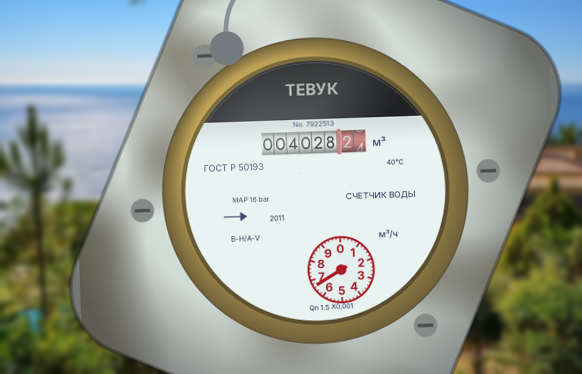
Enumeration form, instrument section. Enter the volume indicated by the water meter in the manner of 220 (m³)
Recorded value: 4028.236 (m³)
